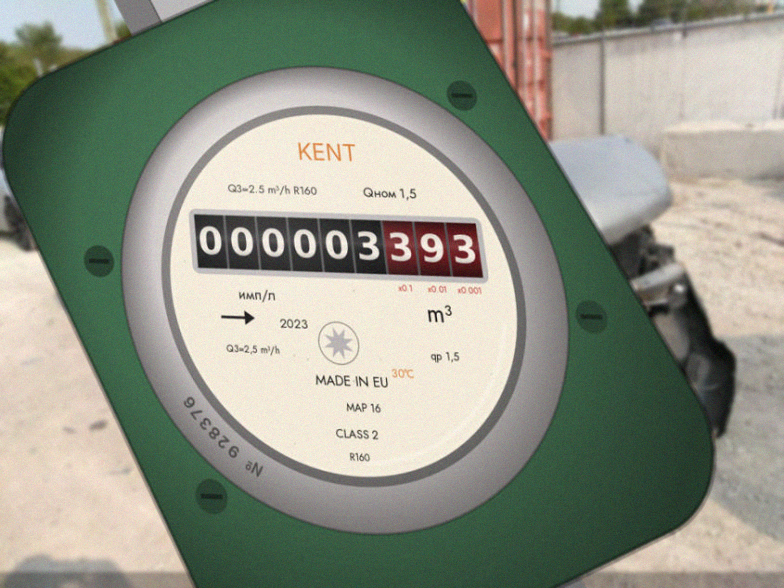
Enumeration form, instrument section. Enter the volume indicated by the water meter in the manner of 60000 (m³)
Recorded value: 3.393 (m³)
